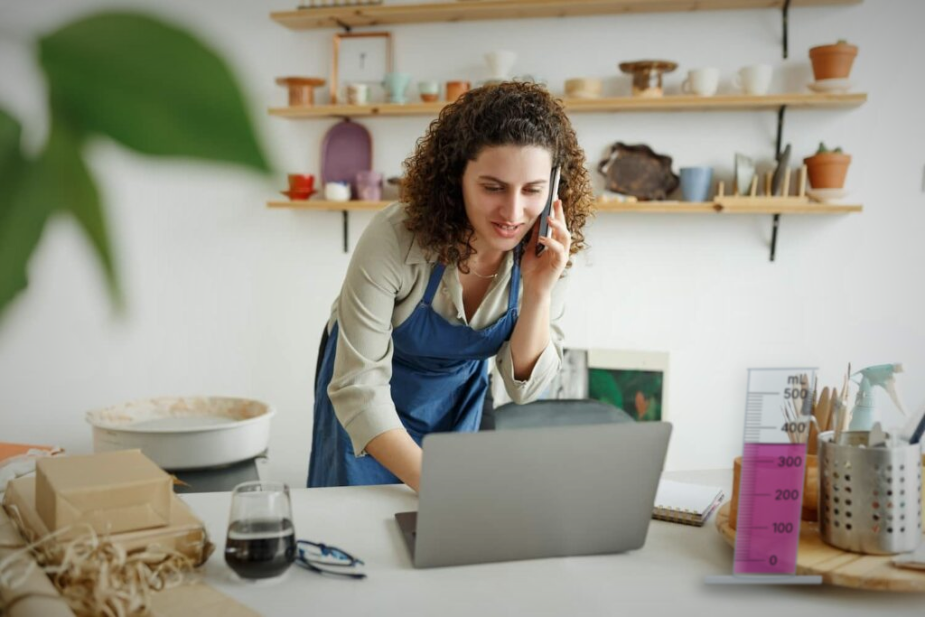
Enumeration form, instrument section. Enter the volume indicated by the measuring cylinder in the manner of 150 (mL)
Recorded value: 350 (mL)
